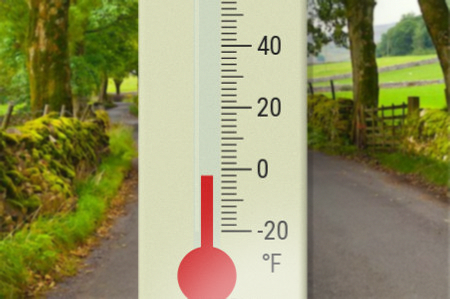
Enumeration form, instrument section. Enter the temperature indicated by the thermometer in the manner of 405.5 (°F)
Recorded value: -2 (°F)
